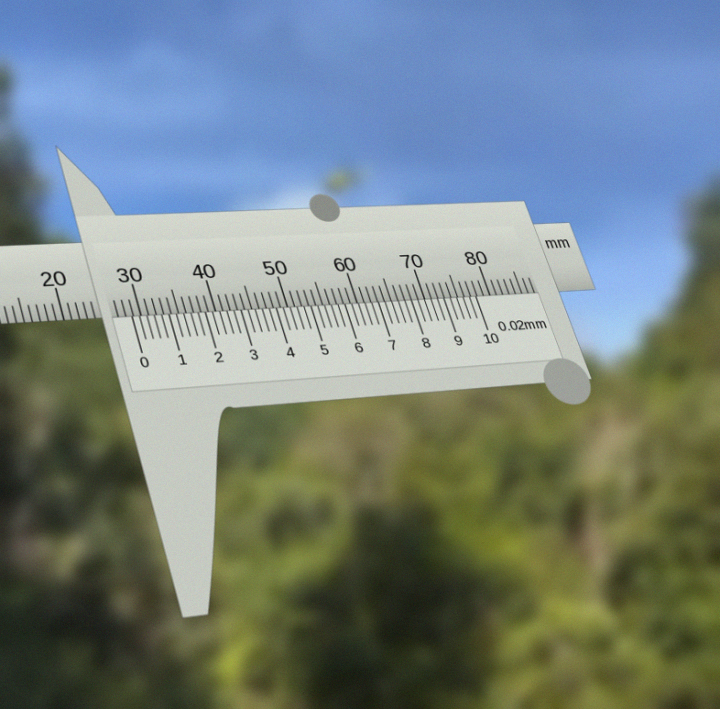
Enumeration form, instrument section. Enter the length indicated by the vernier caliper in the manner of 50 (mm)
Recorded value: 28.8 (mm)
